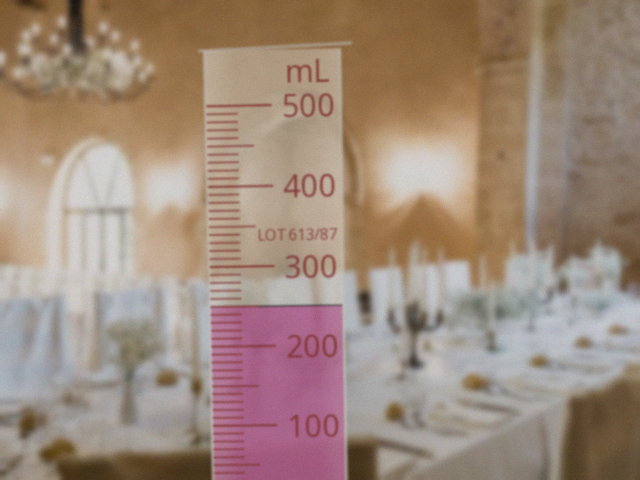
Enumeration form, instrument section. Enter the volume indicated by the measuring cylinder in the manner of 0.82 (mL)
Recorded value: 250 (mL)
